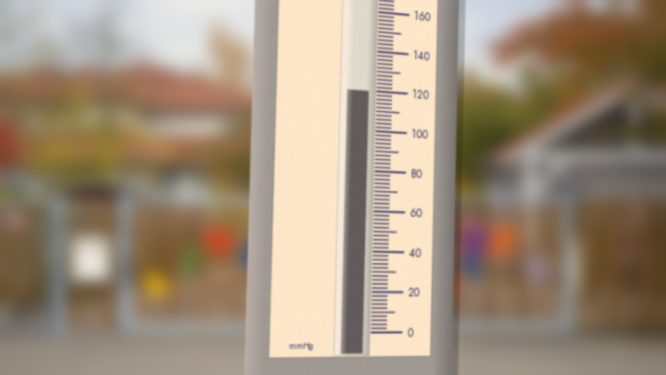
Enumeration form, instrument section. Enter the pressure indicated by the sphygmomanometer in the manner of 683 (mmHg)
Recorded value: 120 (mmHg)
